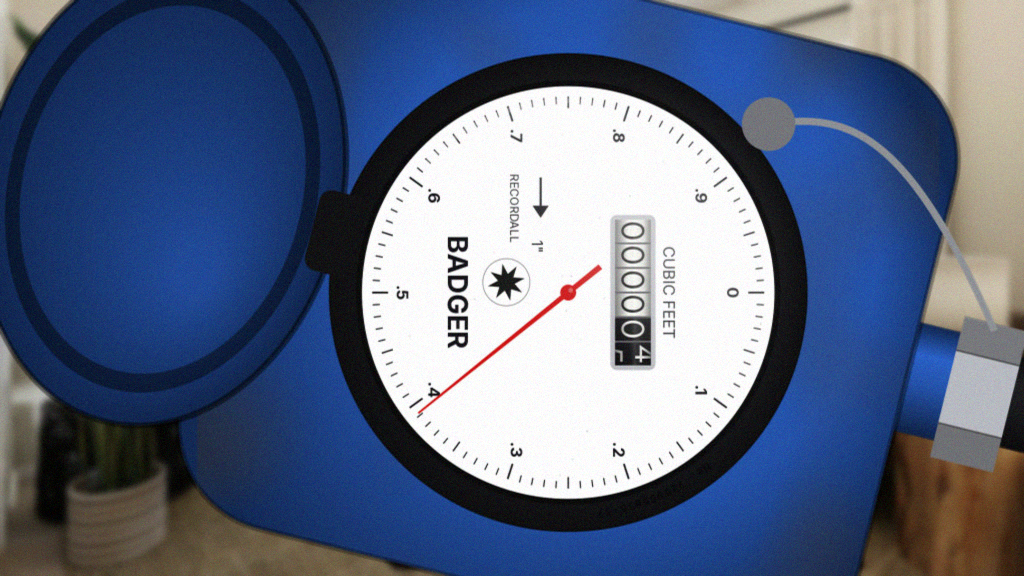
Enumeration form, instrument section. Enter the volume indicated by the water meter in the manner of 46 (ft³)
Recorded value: 4.39 (ft³)
